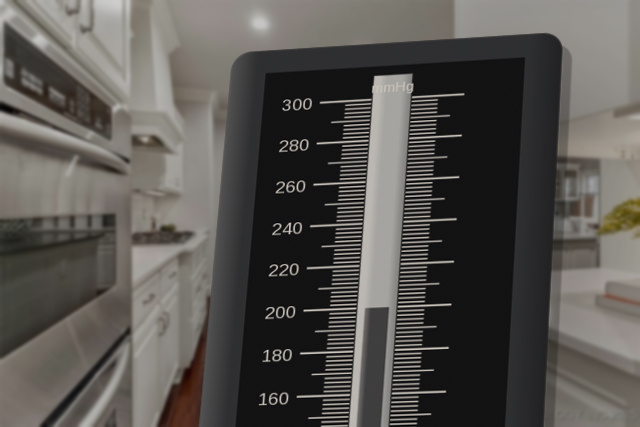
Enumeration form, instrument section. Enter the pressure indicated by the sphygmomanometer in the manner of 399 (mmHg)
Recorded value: 200 (mmHg)
